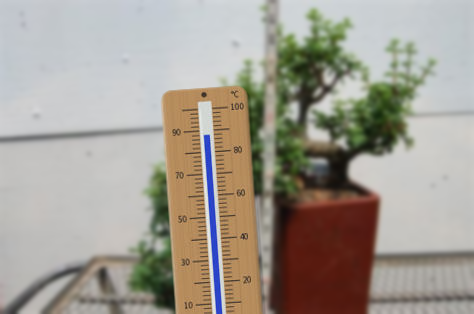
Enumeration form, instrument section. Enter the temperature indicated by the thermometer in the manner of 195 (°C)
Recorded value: 88 (°C)
